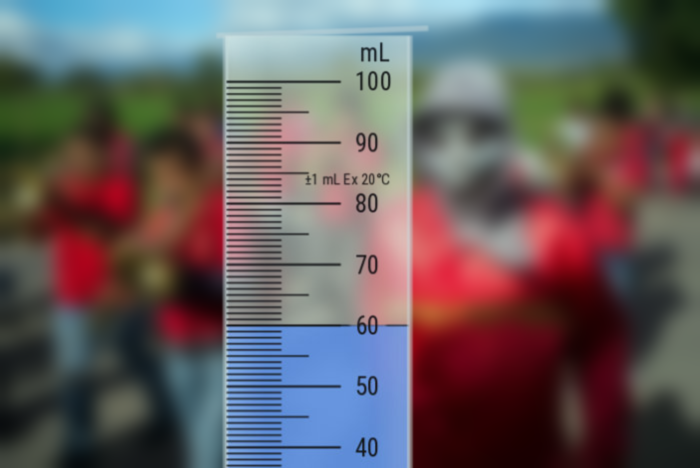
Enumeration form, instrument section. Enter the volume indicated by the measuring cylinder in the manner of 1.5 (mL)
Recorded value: 60 (mL)
